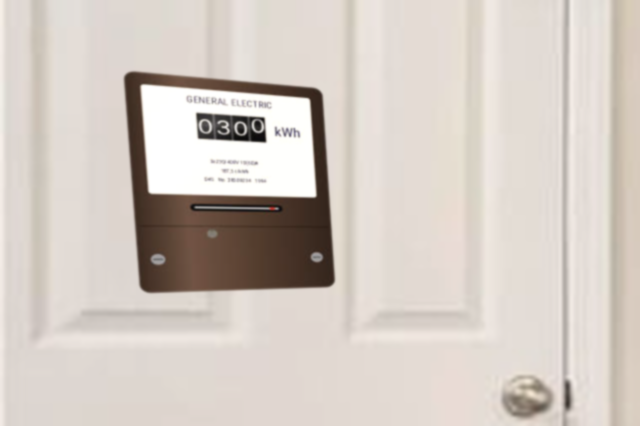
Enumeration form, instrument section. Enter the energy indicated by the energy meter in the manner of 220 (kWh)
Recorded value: 300 (kWh)
